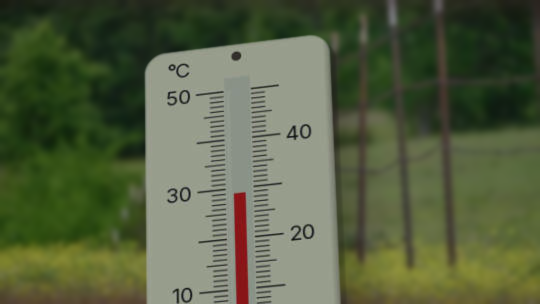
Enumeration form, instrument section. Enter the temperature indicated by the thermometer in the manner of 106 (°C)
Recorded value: 29 (°C)
